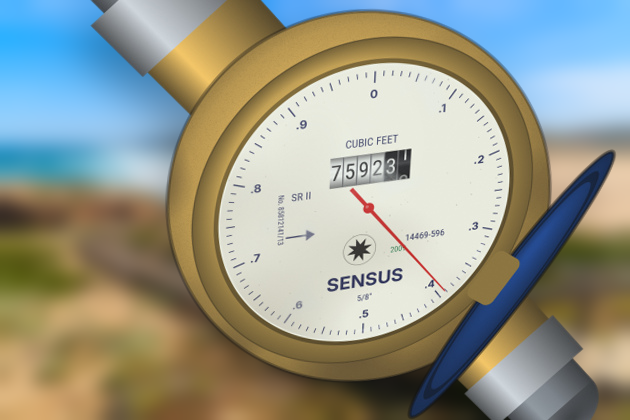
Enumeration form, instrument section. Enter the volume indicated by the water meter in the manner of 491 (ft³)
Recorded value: 759231.39 (ft³)
